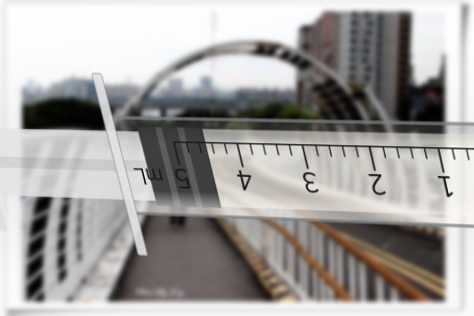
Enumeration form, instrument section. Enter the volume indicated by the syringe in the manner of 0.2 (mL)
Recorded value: 4.5 (mL)
